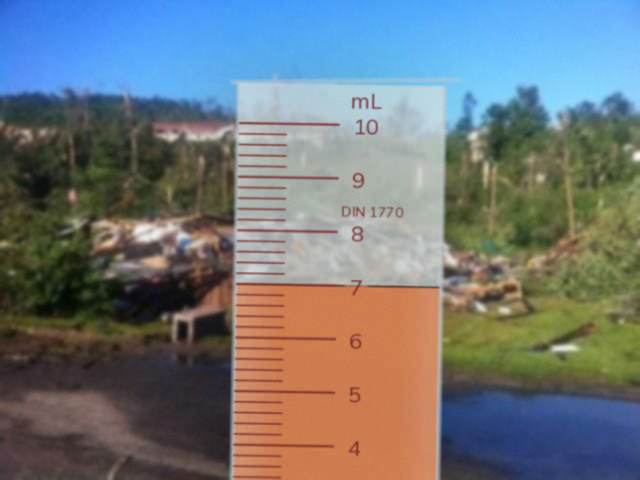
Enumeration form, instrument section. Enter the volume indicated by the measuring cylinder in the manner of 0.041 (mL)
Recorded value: 7 (mL)
